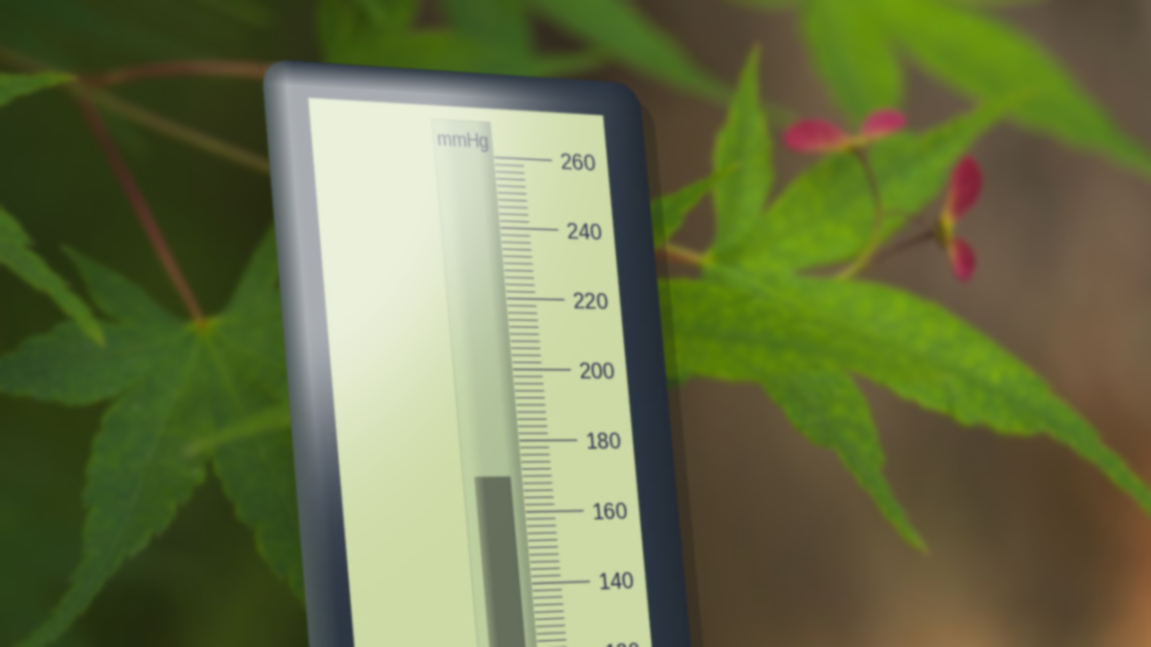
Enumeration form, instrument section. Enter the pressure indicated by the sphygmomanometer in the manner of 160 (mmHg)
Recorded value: 170 (mmHg)
